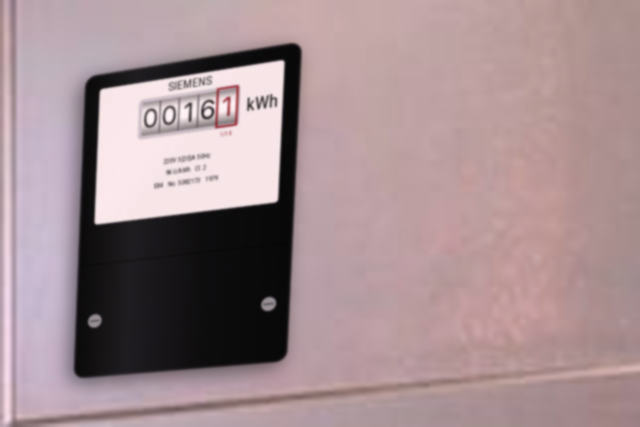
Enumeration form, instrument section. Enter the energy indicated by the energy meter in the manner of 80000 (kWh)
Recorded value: 16.1 (kWh)
